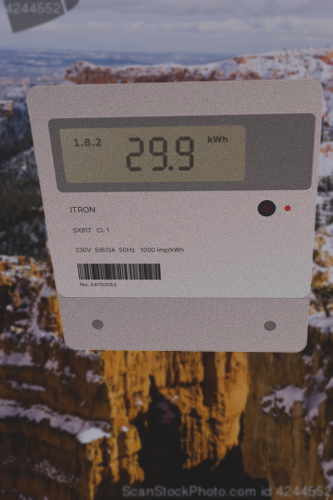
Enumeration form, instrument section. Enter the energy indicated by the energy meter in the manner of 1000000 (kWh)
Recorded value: 29.9 (kWh)
